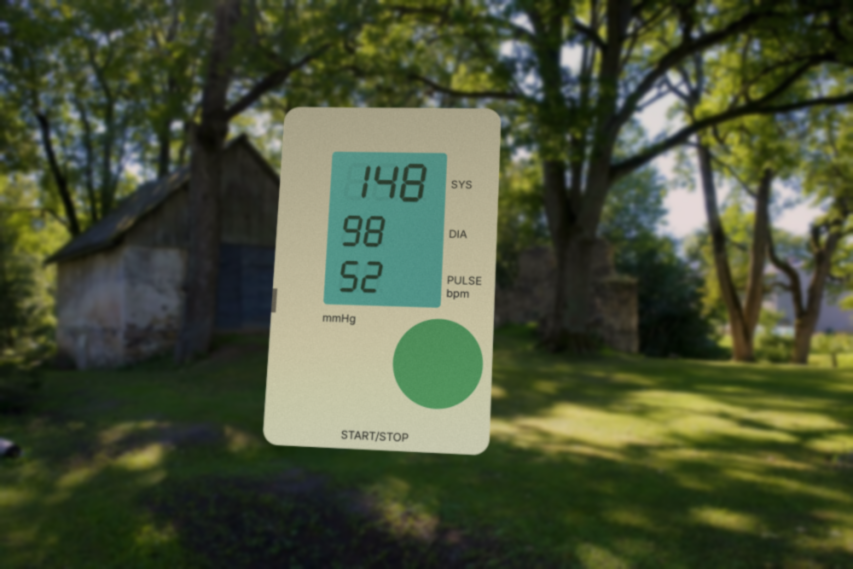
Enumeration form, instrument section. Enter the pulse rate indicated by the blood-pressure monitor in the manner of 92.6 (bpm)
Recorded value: 52 (bpm)
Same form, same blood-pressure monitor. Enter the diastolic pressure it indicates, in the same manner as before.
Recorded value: 98 (mmHg)
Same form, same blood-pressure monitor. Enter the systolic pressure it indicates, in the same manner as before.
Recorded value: 148 (mmHg)
